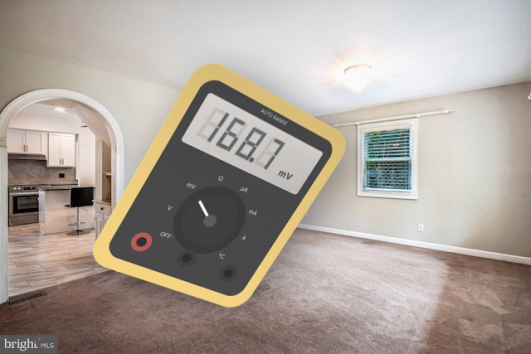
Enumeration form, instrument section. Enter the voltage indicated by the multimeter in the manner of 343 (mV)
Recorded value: 168.7 (mV)
